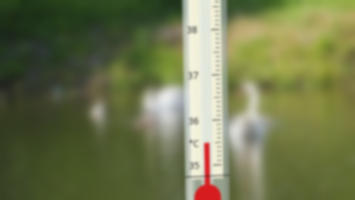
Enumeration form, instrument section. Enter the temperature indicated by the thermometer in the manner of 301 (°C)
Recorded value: 35.5 (°C)
